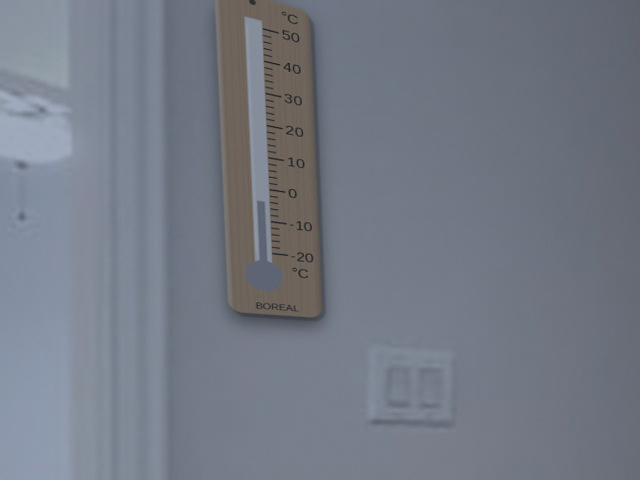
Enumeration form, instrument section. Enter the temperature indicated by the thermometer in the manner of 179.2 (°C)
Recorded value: -4 (°C)
